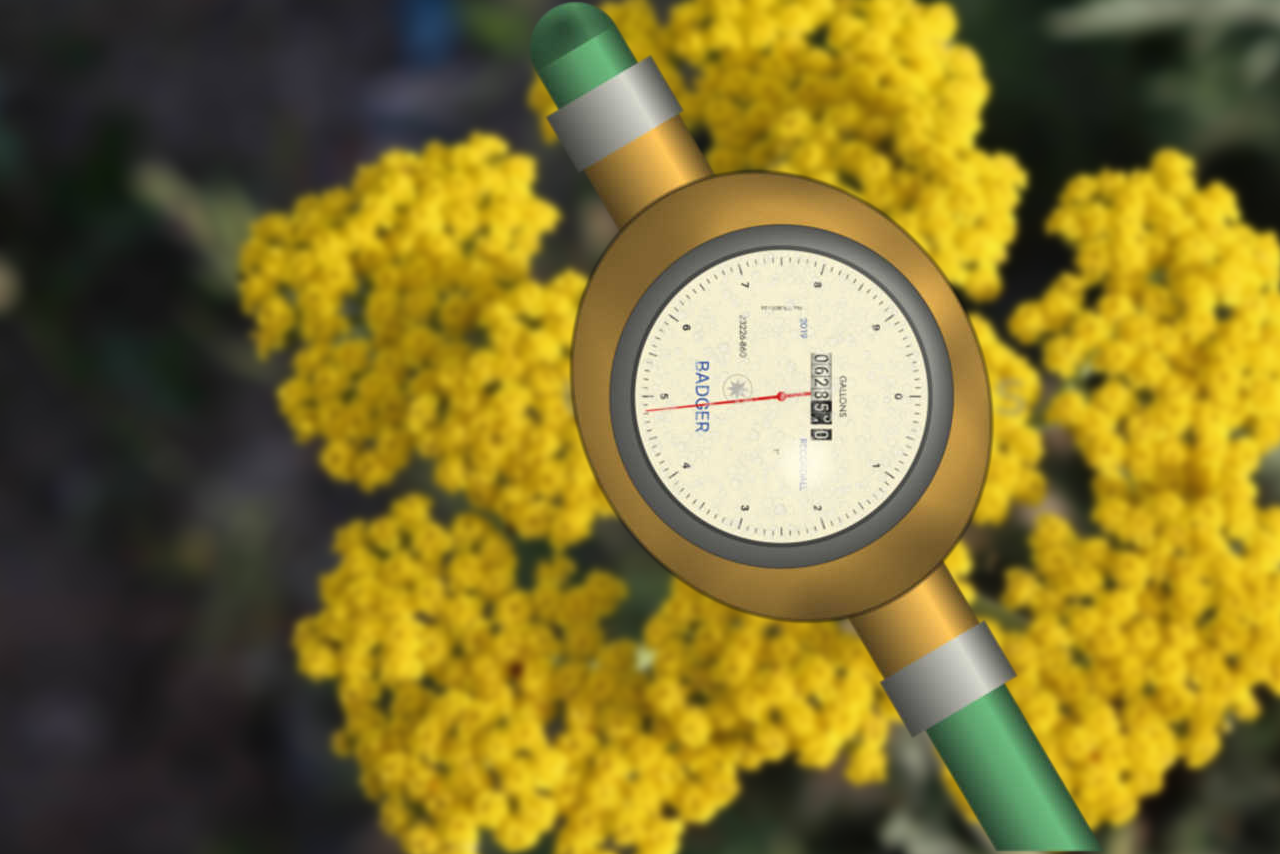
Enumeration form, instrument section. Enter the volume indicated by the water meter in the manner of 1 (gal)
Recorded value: 628534.8 (gal)
